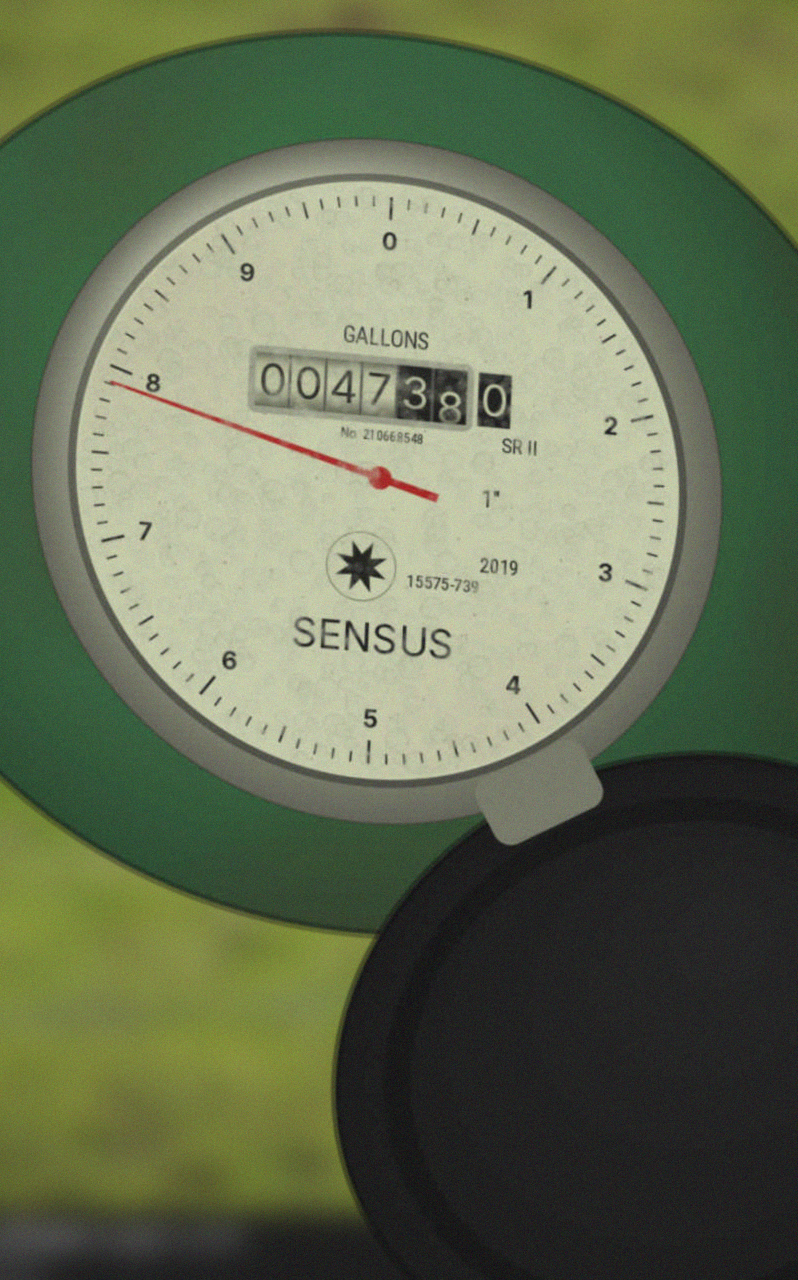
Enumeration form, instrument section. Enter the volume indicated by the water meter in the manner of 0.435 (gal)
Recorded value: 47377.9 (gal)
